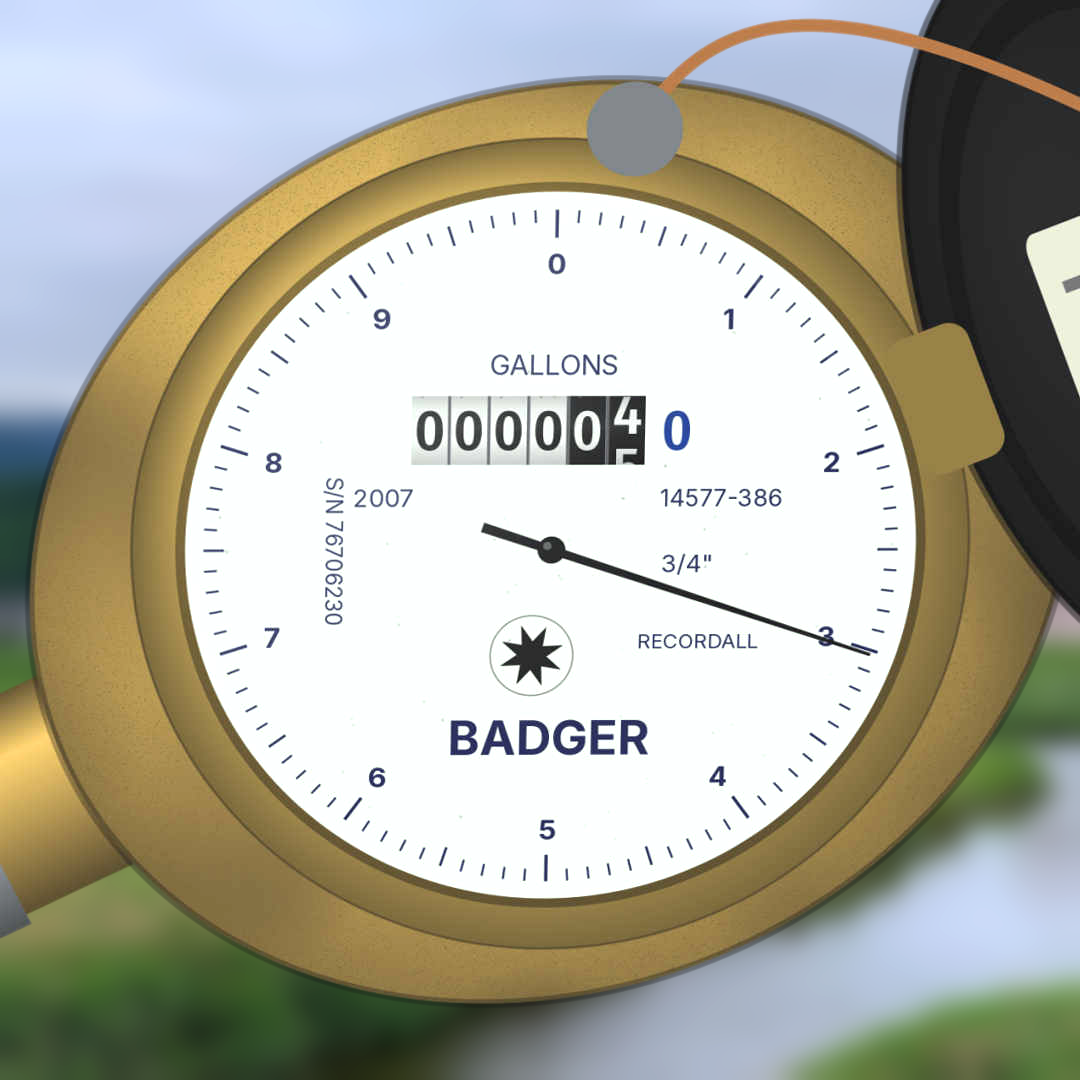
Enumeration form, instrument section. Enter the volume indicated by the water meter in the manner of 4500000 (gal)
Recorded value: 43.0 (gal)
